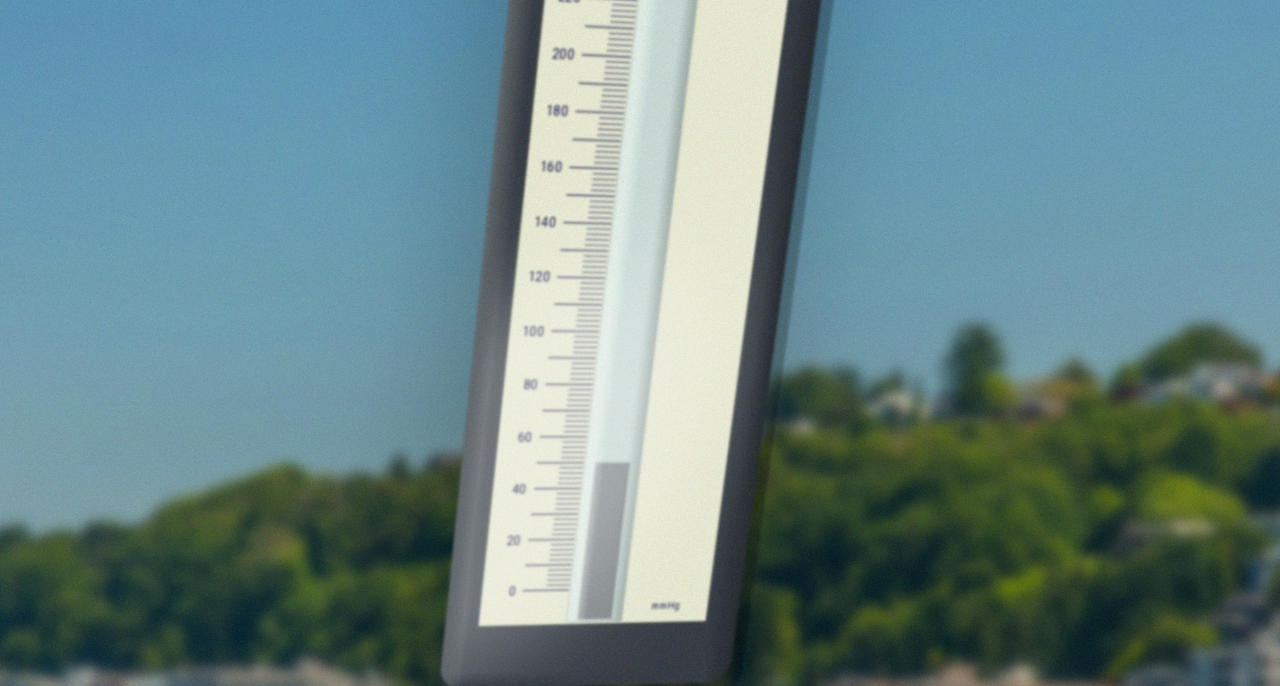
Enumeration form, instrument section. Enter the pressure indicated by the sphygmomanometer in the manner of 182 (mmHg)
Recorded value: 50 (mmHg)
